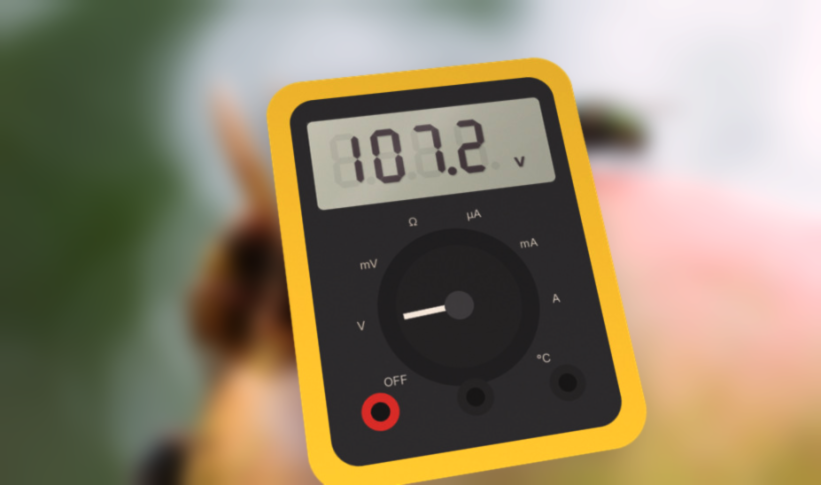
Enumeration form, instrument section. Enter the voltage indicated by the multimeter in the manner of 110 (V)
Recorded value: 107.2 (V)
